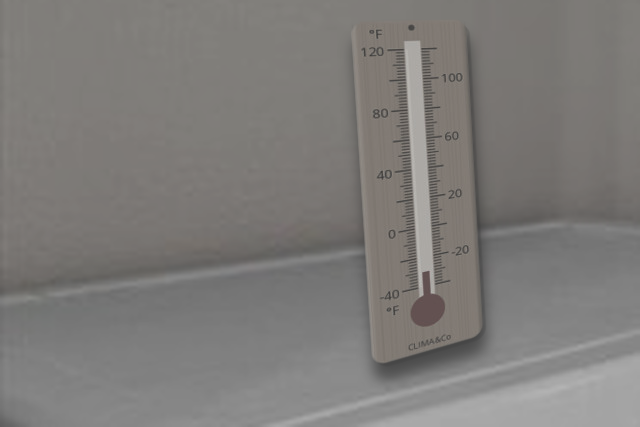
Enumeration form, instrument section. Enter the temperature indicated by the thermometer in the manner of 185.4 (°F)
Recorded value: -30 (°F)
